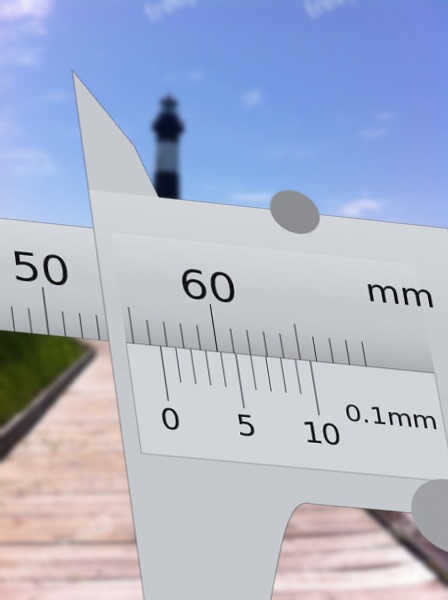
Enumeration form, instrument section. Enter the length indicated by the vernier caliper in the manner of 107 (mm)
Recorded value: 56.6 (mm)
